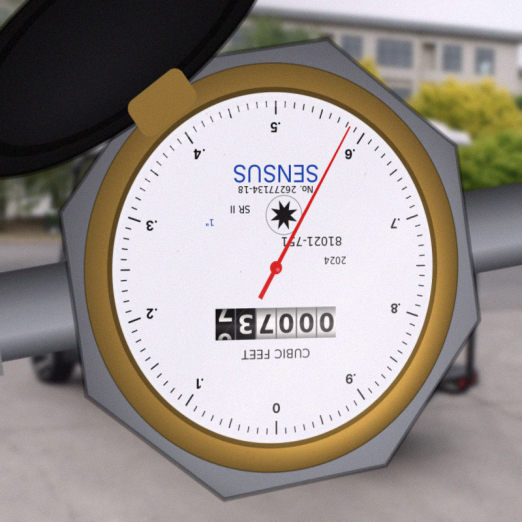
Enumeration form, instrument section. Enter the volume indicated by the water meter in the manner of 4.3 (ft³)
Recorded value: 736.58 (ft³)
